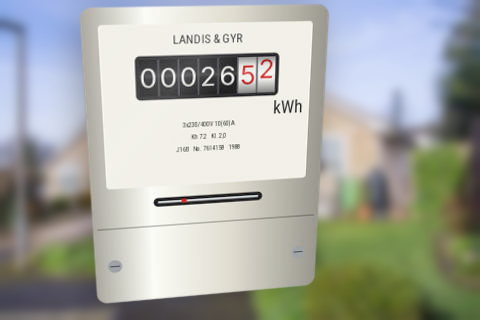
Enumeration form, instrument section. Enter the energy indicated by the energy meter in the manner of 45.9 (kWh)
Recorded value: 26.52 (kWh)
